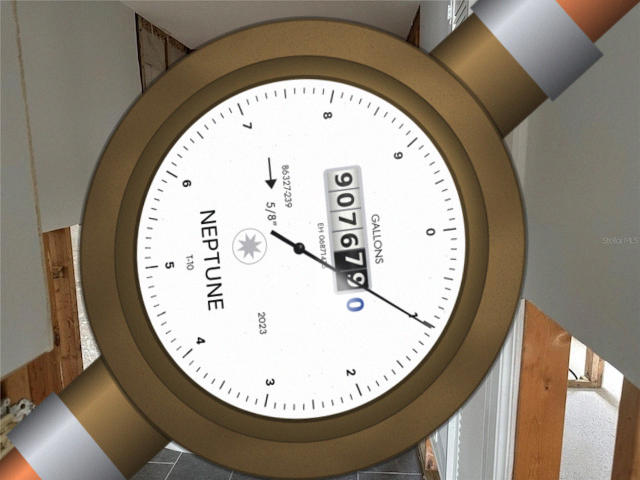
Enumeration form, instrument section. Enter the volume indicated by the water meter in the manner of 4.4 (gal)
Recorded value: 9076791.0 (gal)
